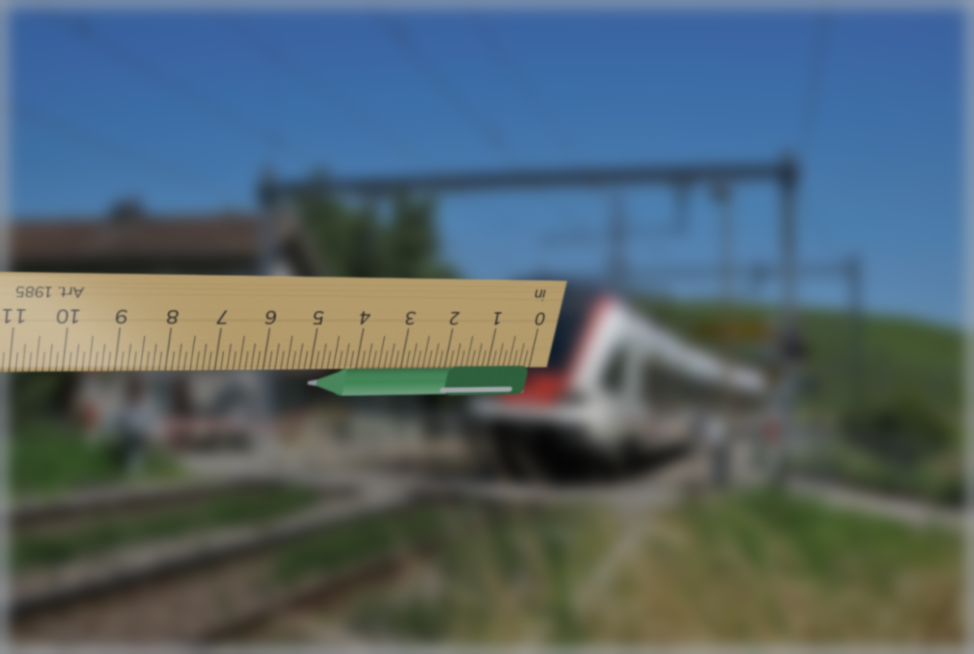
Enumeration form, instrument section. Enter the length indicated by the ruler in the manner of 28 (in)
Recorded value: 5 (in)
